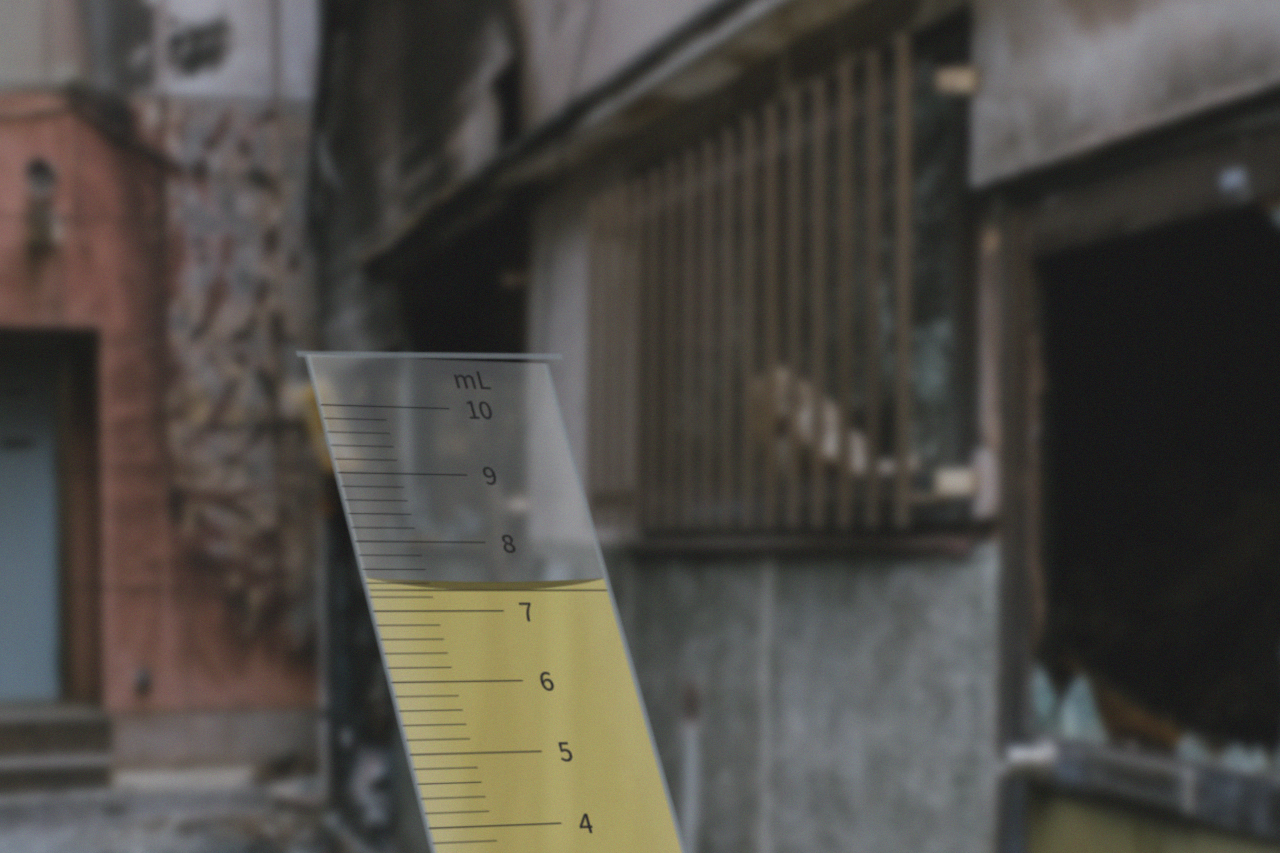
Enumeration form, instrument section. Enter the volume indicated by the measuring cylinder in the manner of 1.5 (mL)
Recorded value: 7.3 (mL)
